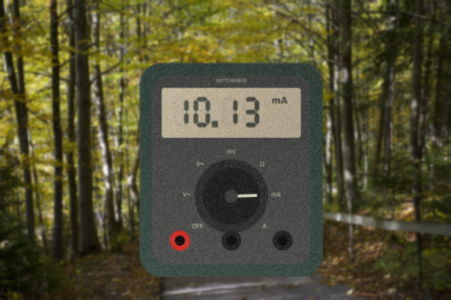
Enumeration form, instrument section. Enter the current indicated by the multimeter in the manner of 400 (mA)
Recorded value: 10.13 (mA)
